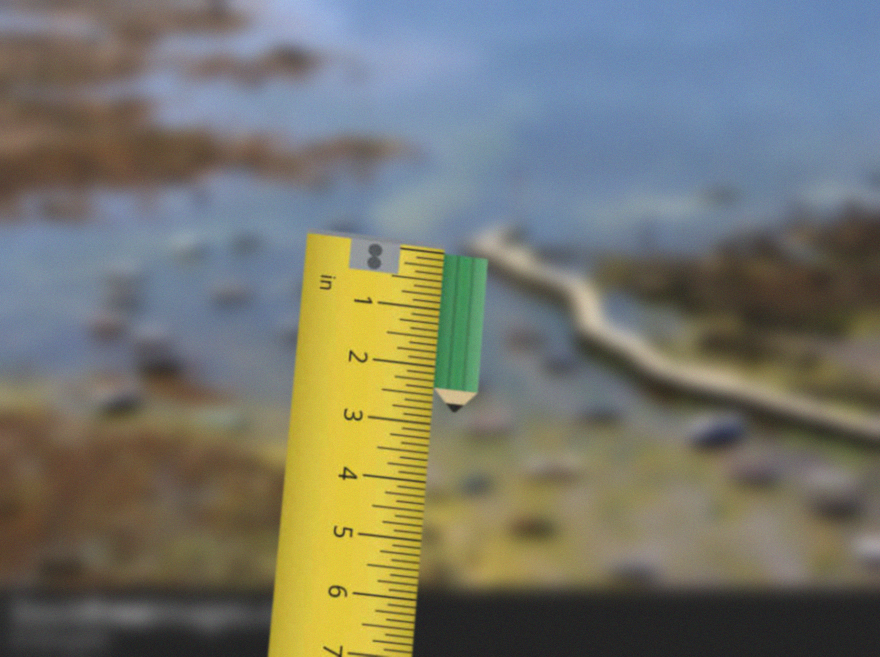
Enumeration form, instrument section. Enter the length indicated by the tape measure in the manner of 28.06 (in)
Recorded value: 2.75 (in)
